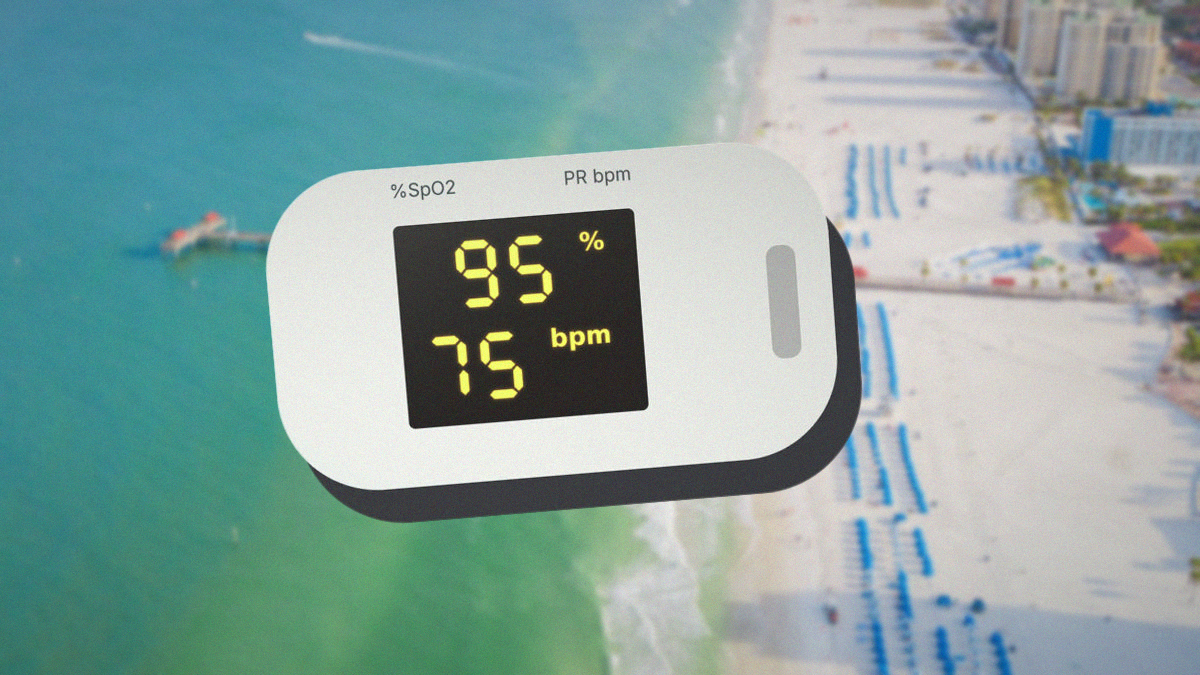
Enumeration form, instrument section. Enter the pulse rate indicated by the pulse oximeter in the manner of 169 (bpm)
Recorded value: 75 (bpm)
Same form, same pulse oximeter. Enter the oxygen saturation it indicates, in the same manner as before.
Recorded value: 95 (%)
